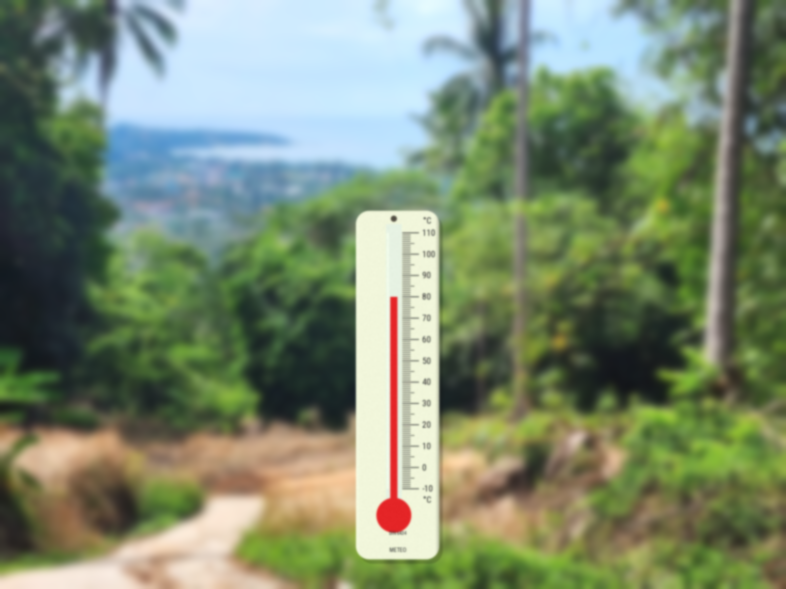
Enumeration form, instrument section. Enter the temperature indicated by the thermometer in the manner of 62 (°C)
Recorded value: 80 (°C)
